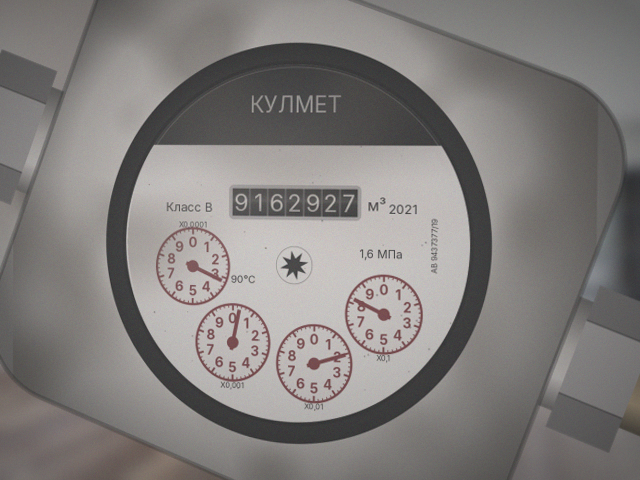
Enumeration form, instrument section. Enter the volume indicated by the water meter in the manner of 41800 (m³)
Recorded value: 9162927.8203 (m³)
